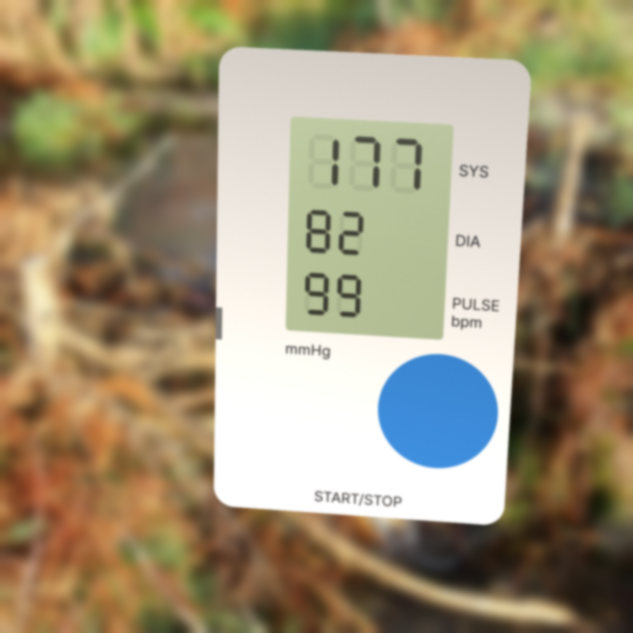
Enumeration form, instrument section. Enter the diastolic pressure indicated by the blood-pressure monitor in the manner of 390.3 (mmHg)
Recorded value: 82 (mmHg)
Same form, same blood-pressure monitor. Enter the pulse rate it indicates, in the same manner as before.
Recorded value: 99 (bpm)
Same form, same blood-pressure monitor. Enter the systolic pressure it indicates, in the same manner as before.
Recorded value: 177 (mmHg)
